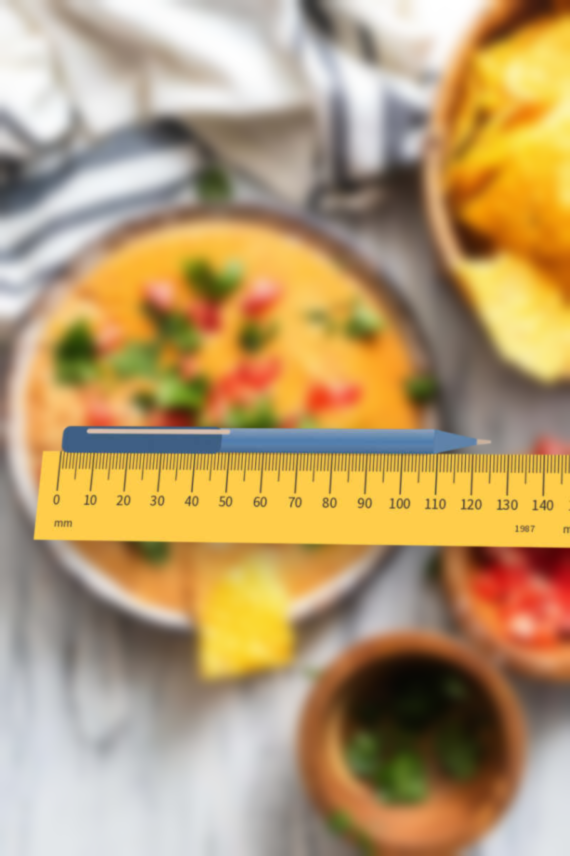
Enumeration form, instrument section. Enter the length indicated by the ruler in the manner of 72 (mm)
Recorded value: 125 (mm)
